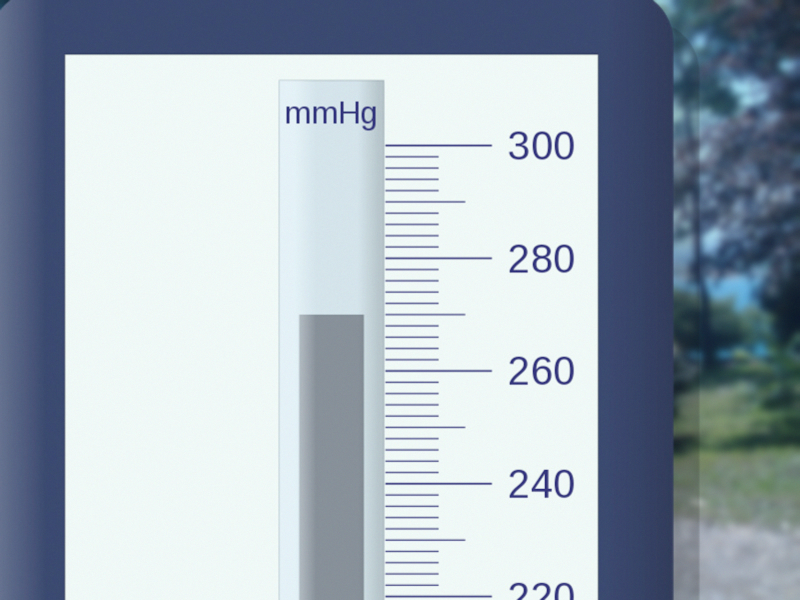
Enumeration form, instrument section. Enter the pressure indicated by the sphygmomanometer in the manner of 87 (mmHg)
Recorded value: 270 (mmHg)
